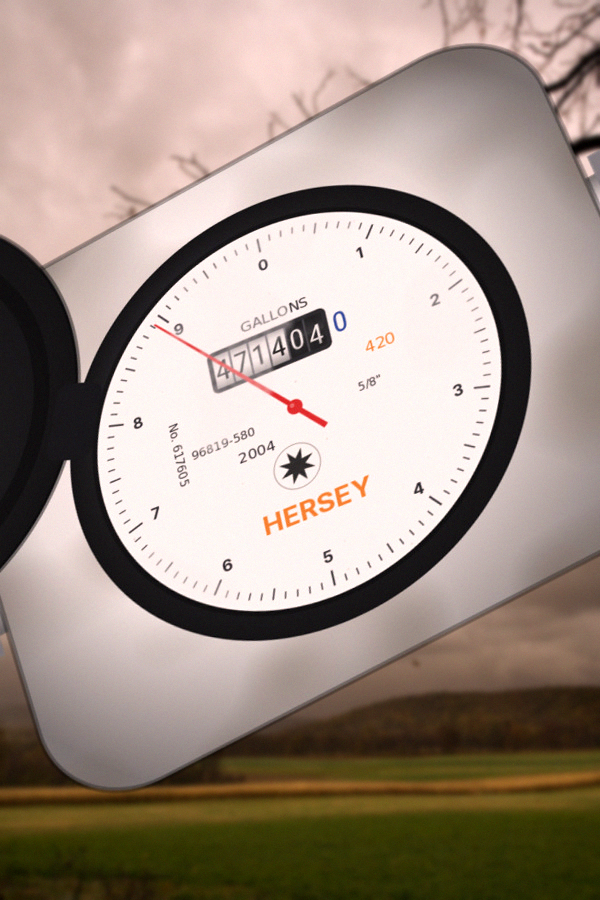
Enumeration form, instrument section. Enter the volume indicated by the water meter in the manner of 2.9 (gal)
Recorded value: 4714038.9 (gal)
